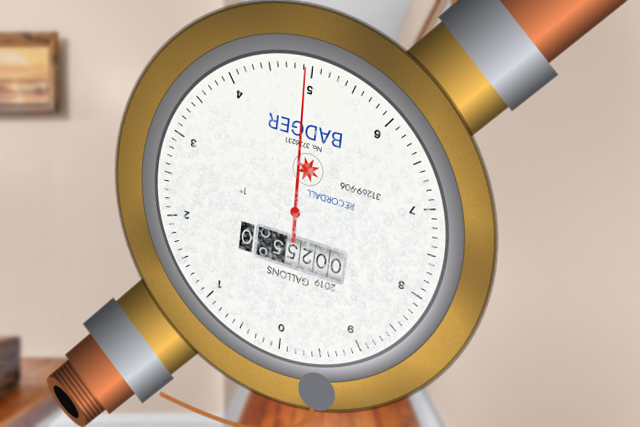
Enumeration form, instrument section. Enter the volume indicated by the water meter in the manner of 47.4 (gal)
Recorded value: 25584.9 (gal)
